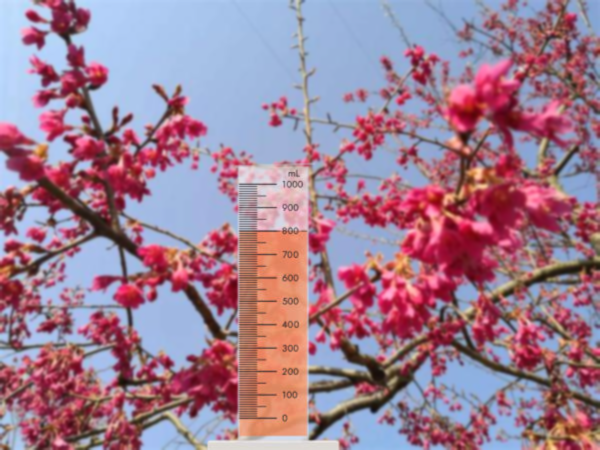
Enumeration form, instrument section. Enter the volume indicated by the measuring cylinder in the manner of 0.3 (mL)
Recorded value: 800 (mL)
